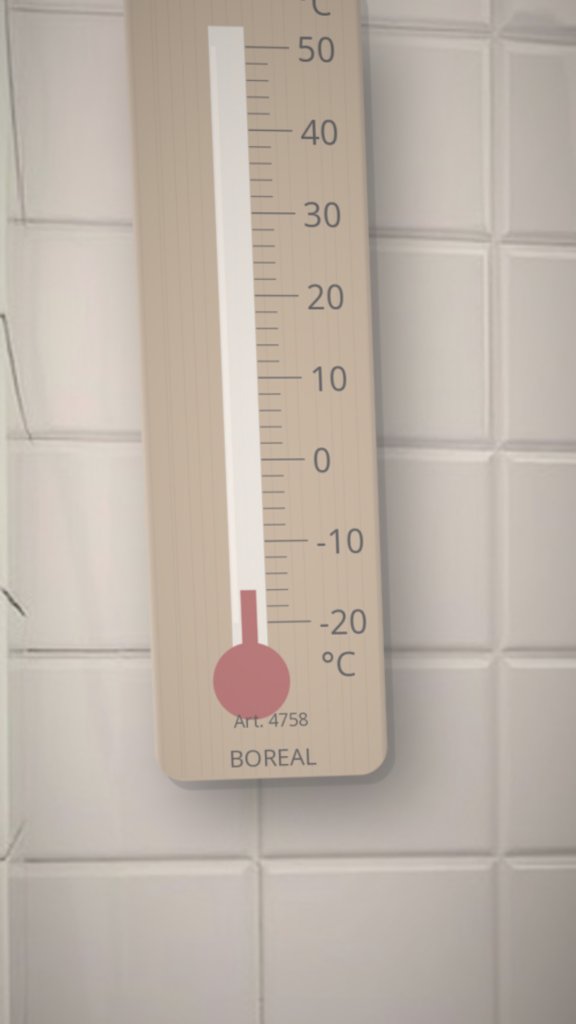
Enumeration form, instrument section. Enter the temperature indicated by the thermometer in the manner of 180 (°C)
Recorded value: -16 (°C)
